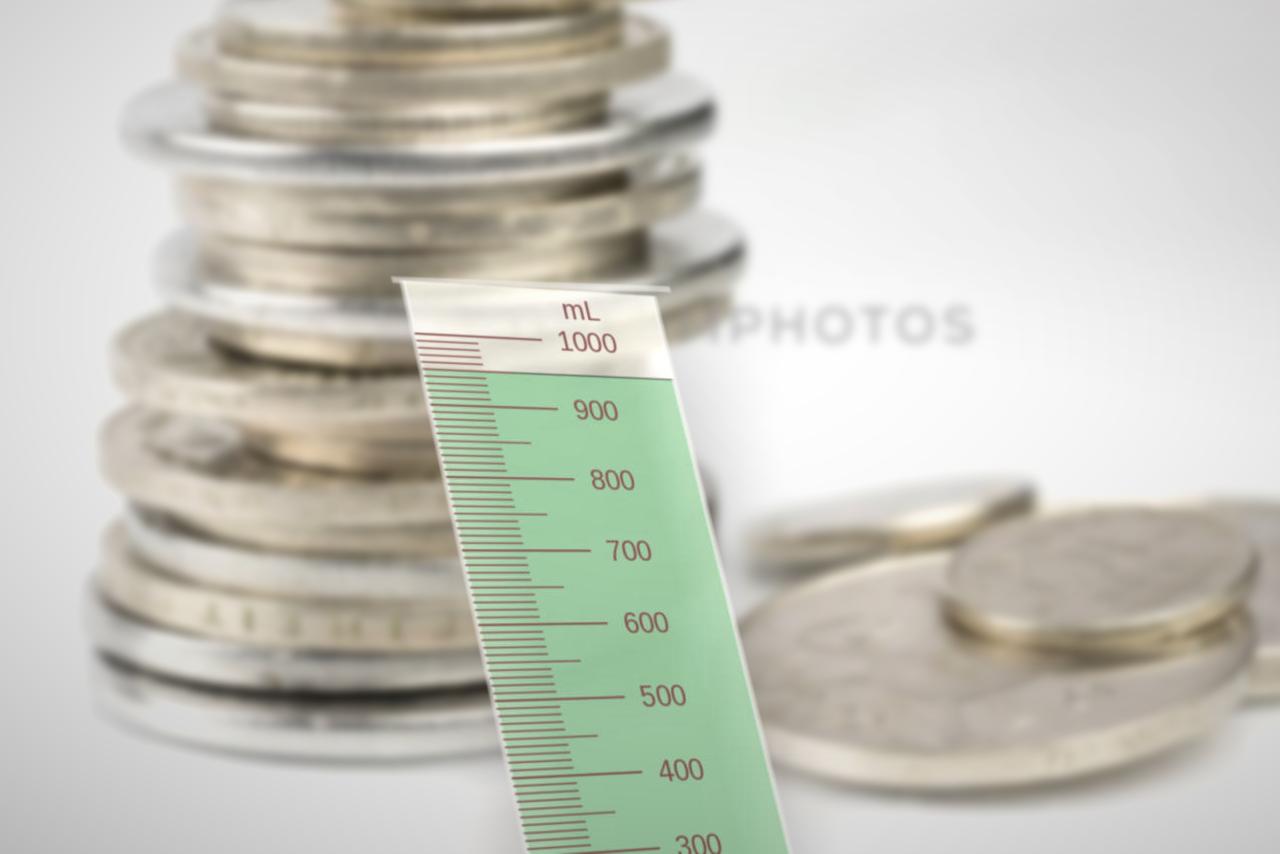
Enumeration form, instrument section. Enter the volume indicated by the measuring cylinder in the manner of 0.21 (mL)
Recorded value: 950 (mL)
